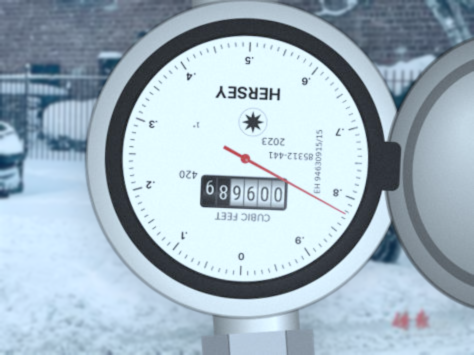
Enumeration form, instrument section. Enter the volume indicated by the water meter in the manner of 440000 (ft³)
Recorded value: 9688.82 (ft³)
